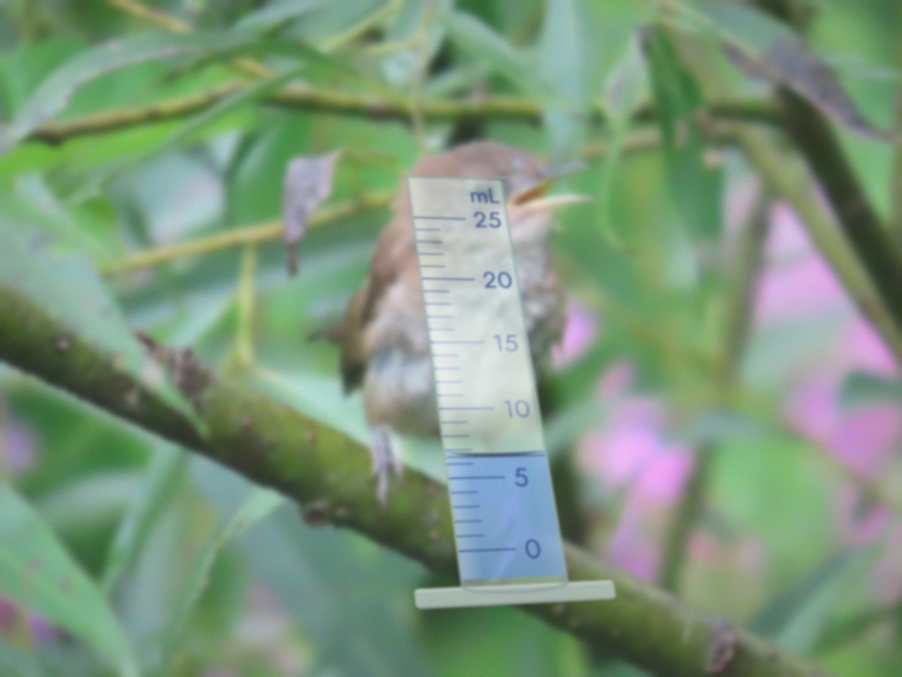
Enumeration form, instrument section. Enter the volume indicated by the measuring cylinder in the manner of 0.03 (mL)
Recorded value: 6.5 (mL)
